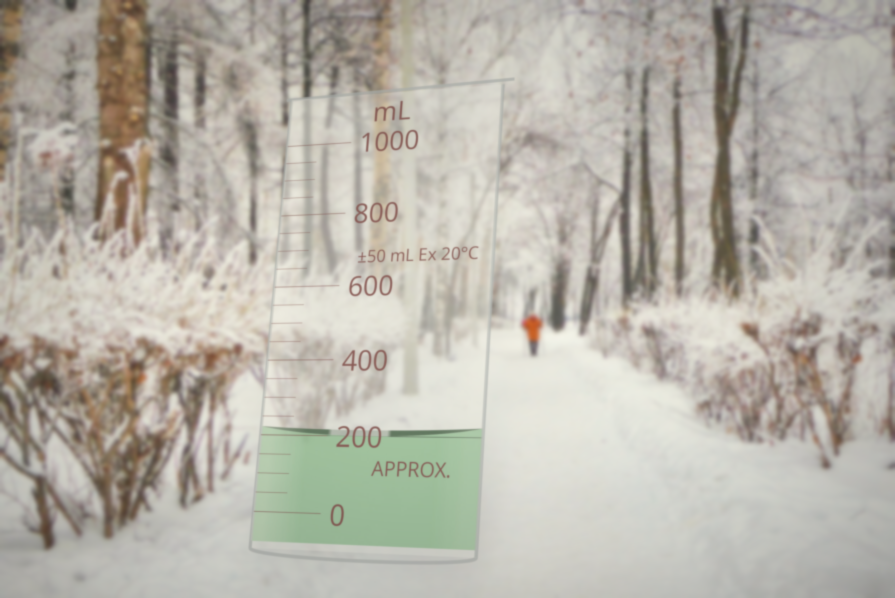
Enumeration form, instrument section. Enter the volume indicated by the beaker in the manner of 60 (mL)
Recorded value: 200 (mL)
